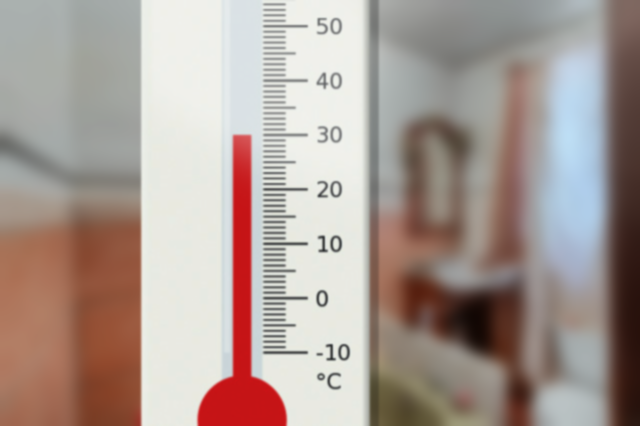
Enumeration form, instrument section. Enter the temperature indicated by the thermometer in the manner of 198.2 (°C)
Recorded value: 30 (°C)
